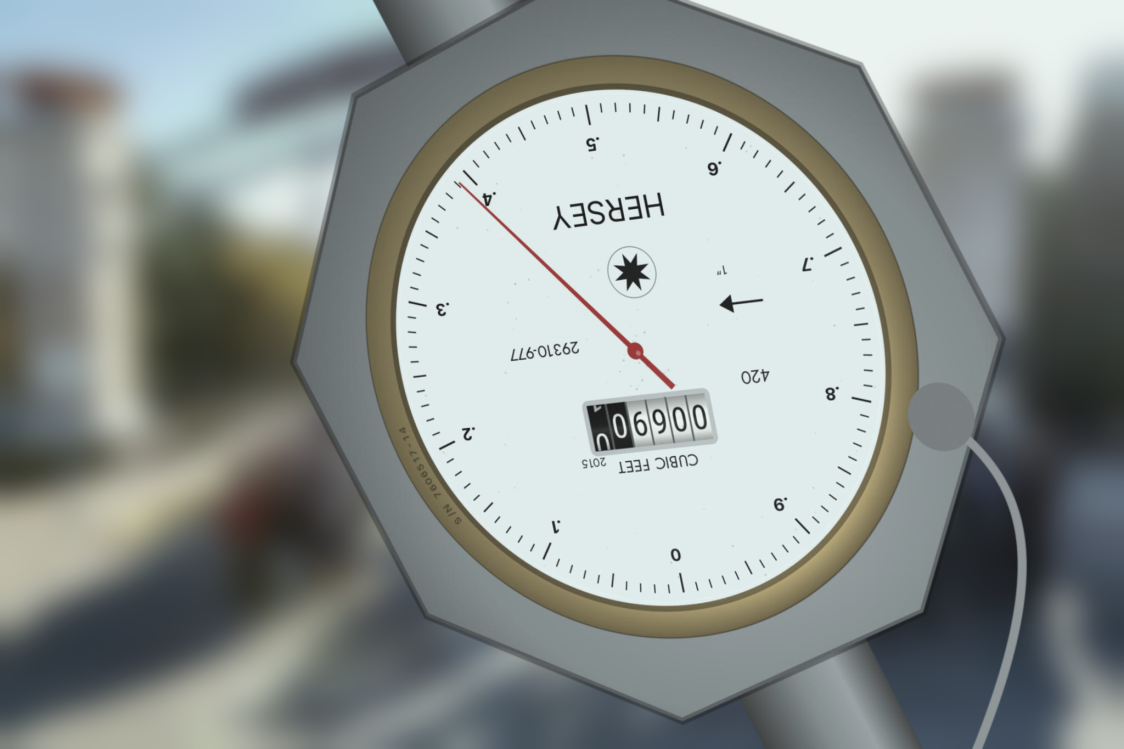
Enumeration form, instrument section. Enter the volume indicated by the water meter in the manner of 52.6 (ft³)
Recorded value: 6900.39 (ft³)
